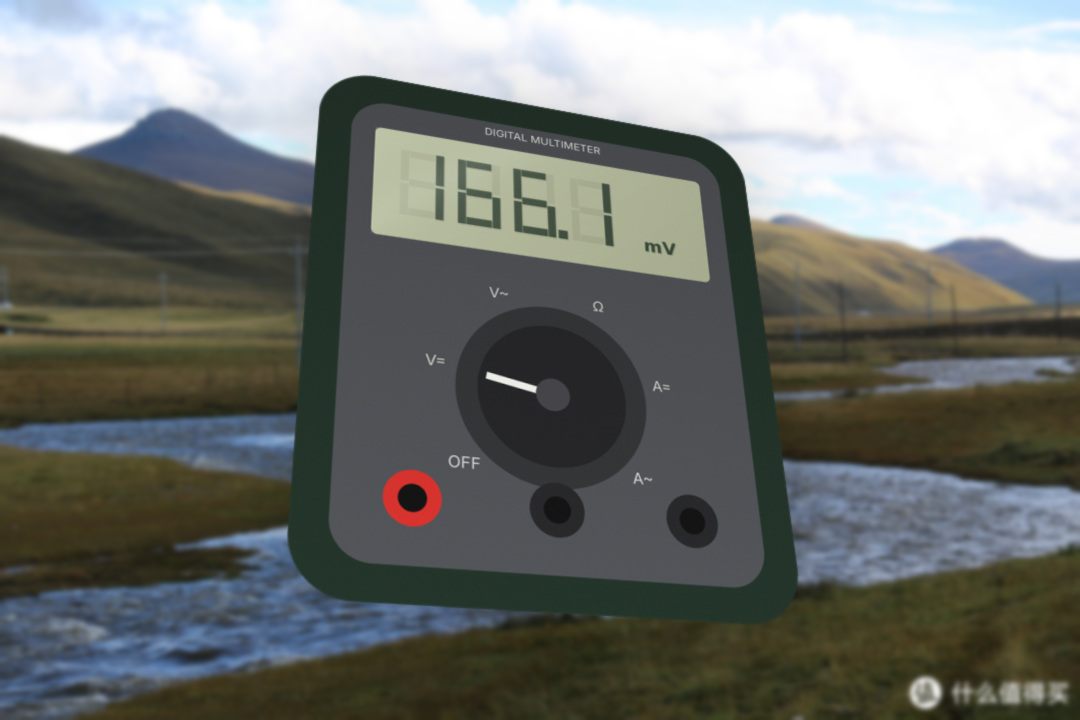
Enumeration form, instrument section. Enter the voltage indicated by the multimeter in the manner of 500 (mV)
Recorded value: 166.1 (mV)
